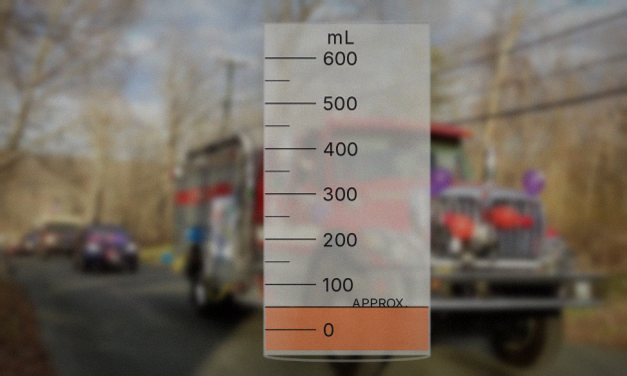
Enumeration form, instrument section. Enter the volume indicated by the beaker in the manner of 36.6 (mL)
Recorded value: 50 (mL)
